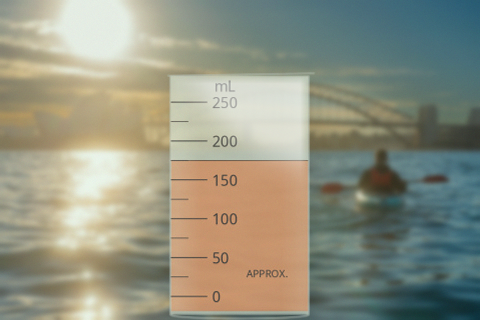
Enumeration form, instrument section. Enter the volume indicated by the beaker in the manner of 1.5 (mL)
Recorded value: 175 (mL)
